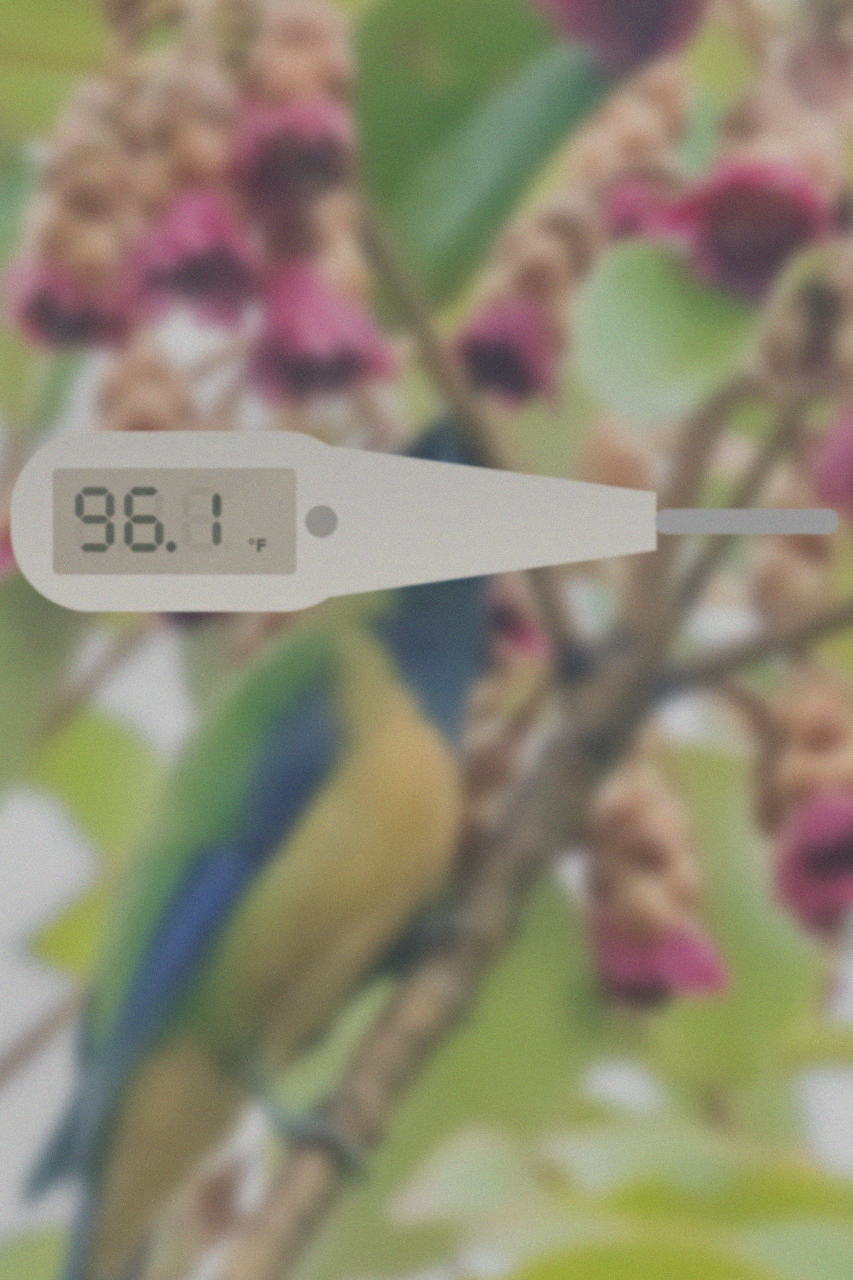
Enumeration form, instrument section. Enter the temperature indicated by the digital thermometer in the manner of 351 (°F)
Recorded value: 96.1 (°F)
